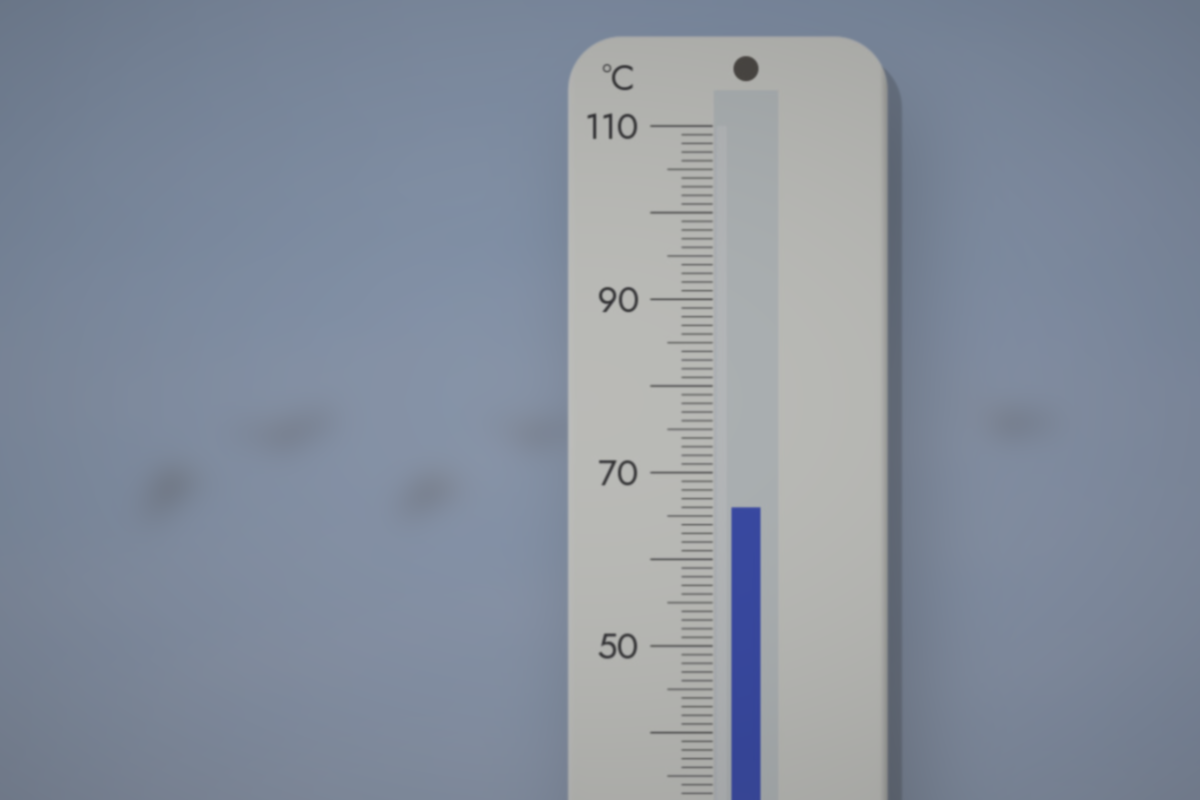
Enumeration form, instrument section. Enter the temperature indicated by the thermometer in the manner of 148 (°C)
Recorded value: 66 (°C)
